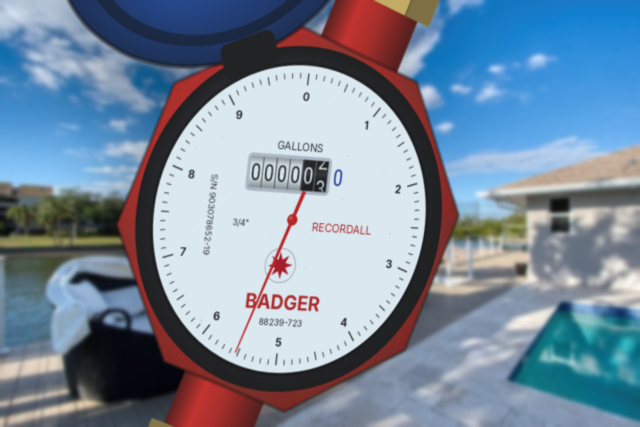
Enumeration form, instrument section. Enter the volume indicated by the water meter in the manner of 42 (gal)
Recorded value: 25.5 (gal)
